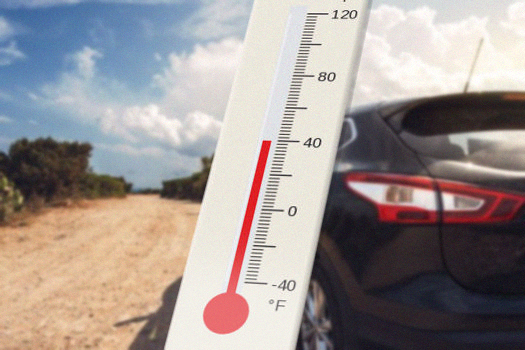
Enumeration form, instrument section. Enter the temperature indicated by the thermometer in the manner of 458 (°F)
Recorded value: 40 (°F)
